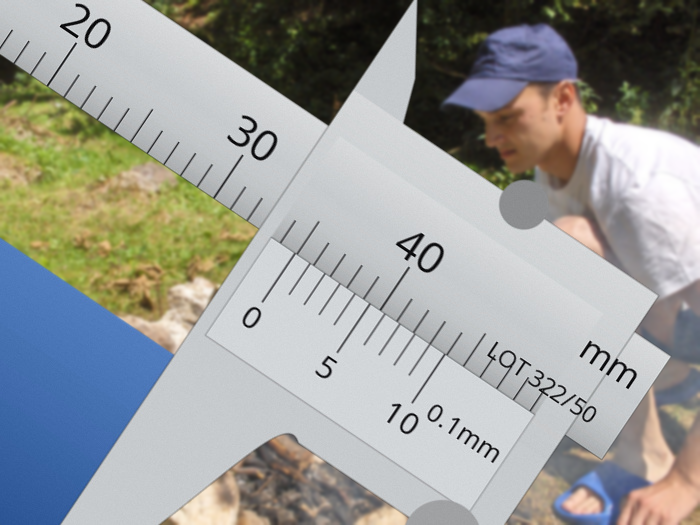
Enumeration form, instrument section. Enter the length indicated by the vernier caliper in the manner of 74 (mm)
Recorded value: 34.9 (mm)
